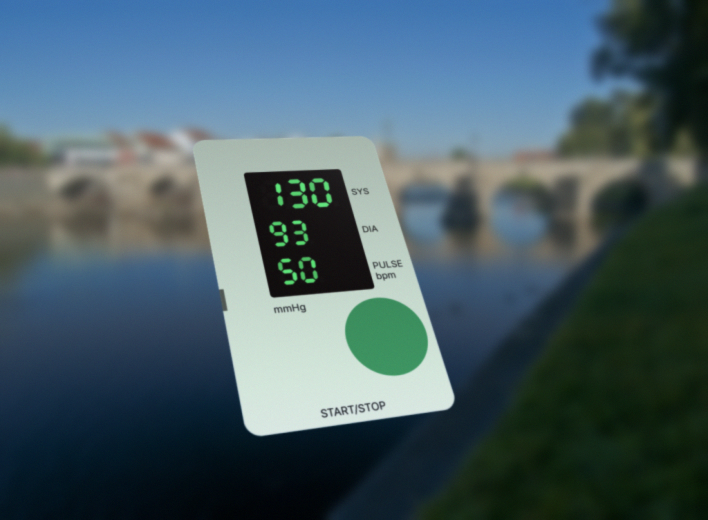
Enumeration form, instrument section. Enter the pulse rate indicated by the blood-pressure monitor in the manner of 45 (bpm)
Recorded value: 50 (bpm)
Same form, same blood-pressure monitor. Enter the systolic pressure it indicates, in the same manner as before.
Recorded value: 130 (mmHg)
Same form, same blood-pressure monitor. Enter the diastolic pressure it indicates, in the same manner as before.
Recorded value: 93 (mmHg)
